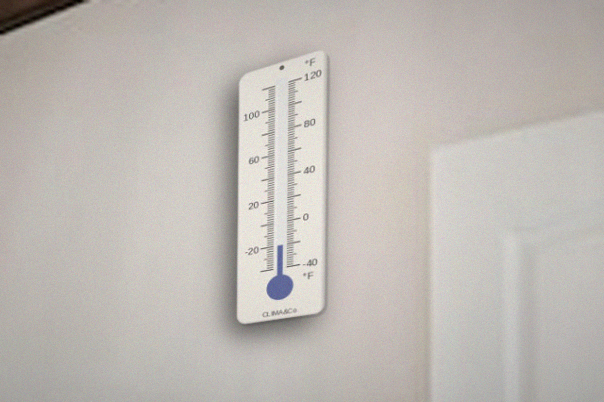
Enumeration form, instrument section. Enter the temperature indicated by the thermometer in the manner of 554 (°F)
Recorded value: -20 (°F)
